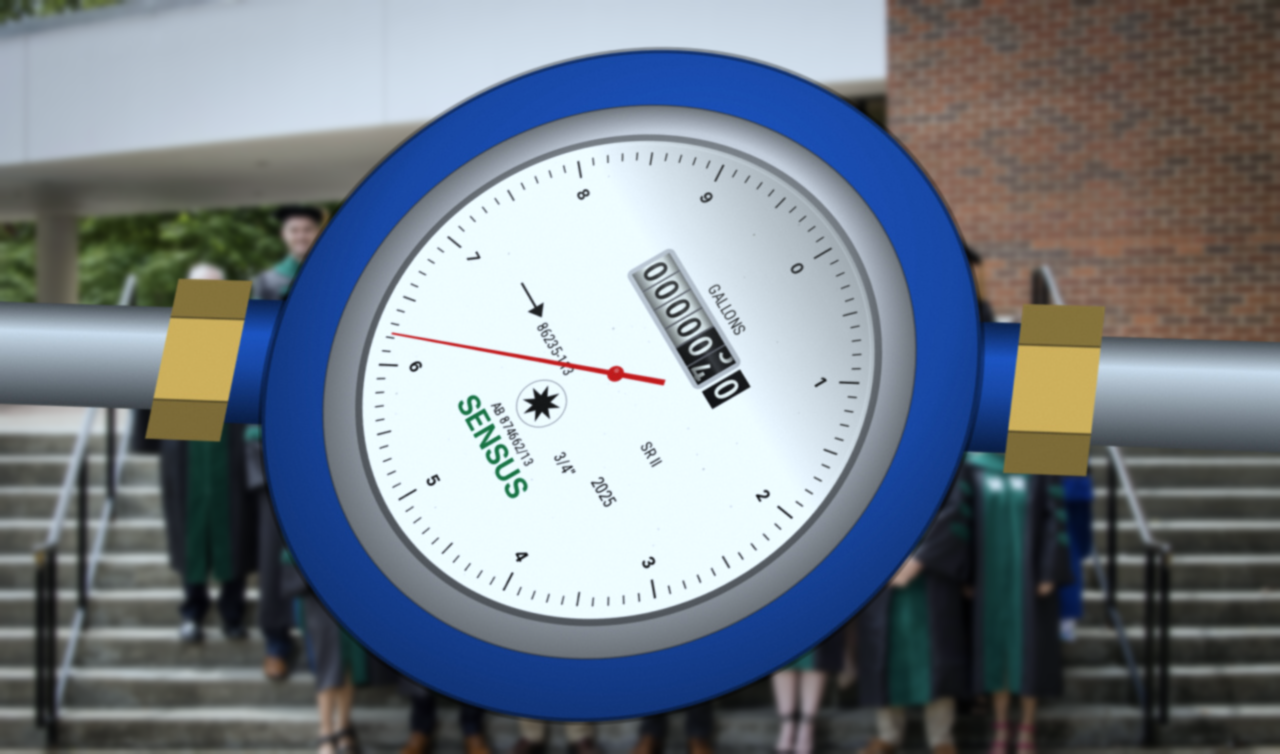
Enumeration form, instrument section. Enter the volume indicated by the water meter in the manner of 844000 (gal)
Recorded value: 36.2 (gal)
